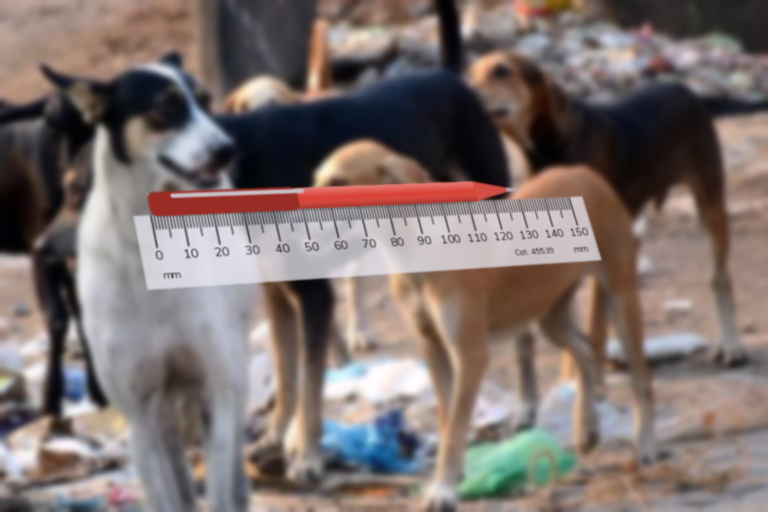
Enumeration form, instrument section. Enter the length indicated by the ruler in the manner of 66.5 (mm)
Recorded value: 130 (mm)
